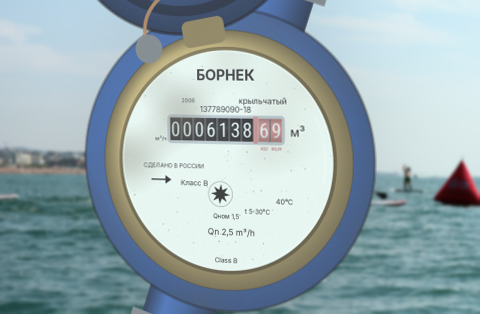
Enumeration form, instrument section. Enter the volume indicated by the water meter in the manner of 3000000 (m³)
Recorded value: 6138.69 (m³)
